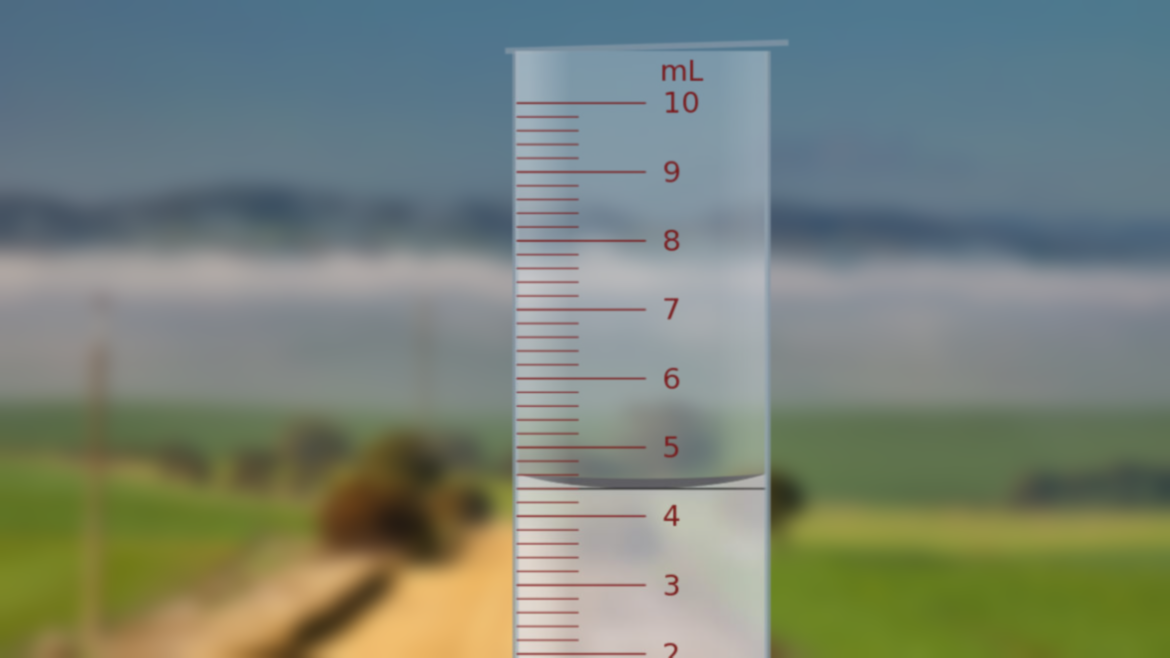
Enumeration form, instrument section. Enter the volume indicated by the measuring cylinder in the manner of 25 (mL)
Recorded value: 4.4 (mL)
